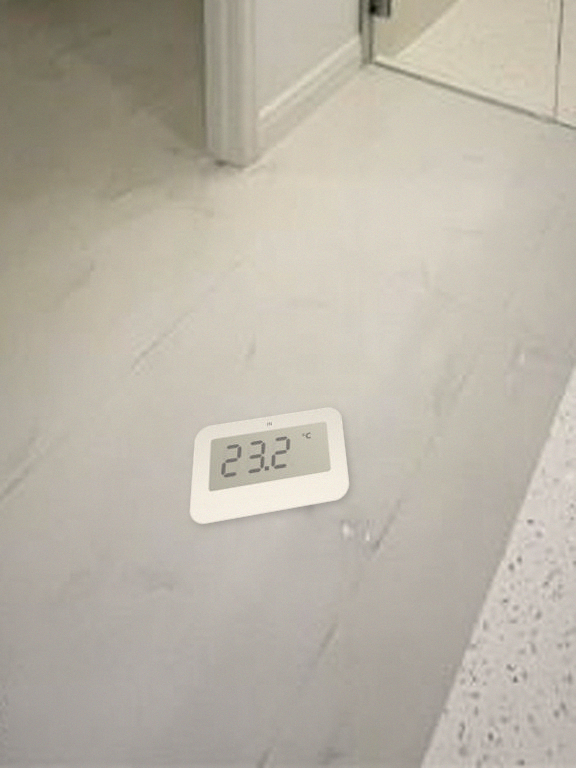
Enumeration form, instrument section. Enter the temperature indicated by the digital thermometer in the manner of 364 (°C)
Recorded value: 23.2 (°C)
